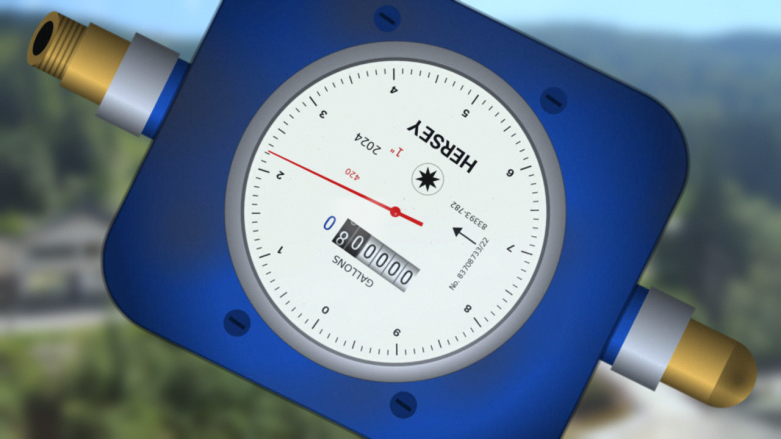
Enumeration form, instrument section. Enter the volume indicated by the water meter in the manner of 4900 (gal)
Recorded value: 82.2 (gal)
